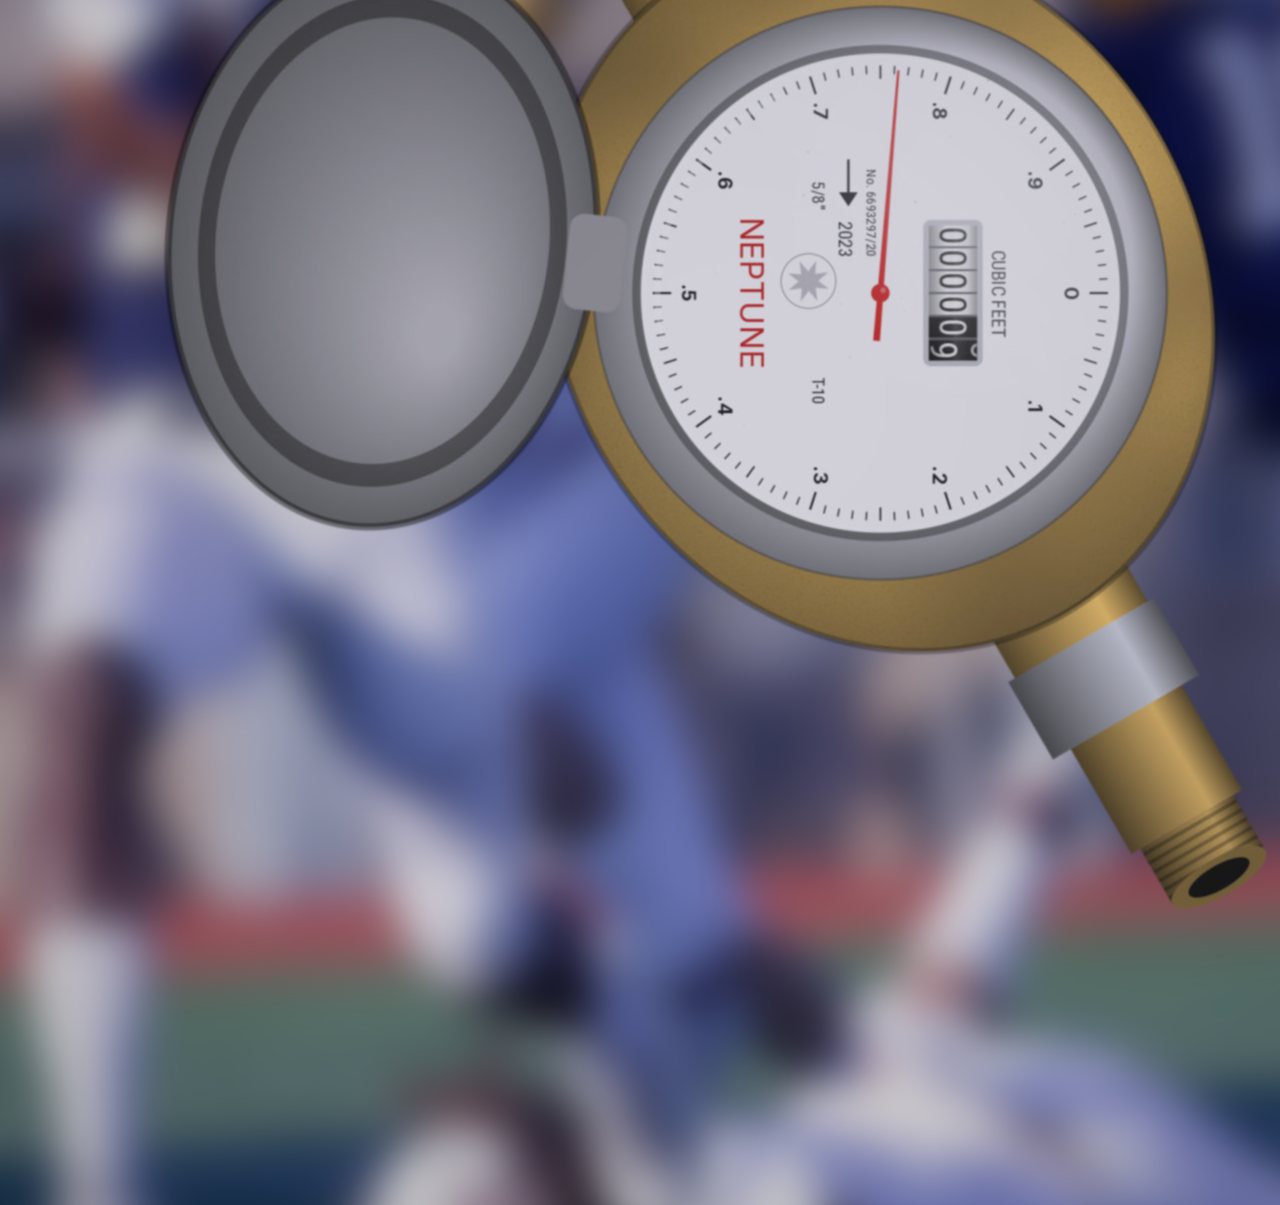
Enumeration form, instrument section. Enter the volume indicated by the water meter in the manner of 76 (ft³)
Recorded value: 8.76 (ft³)
